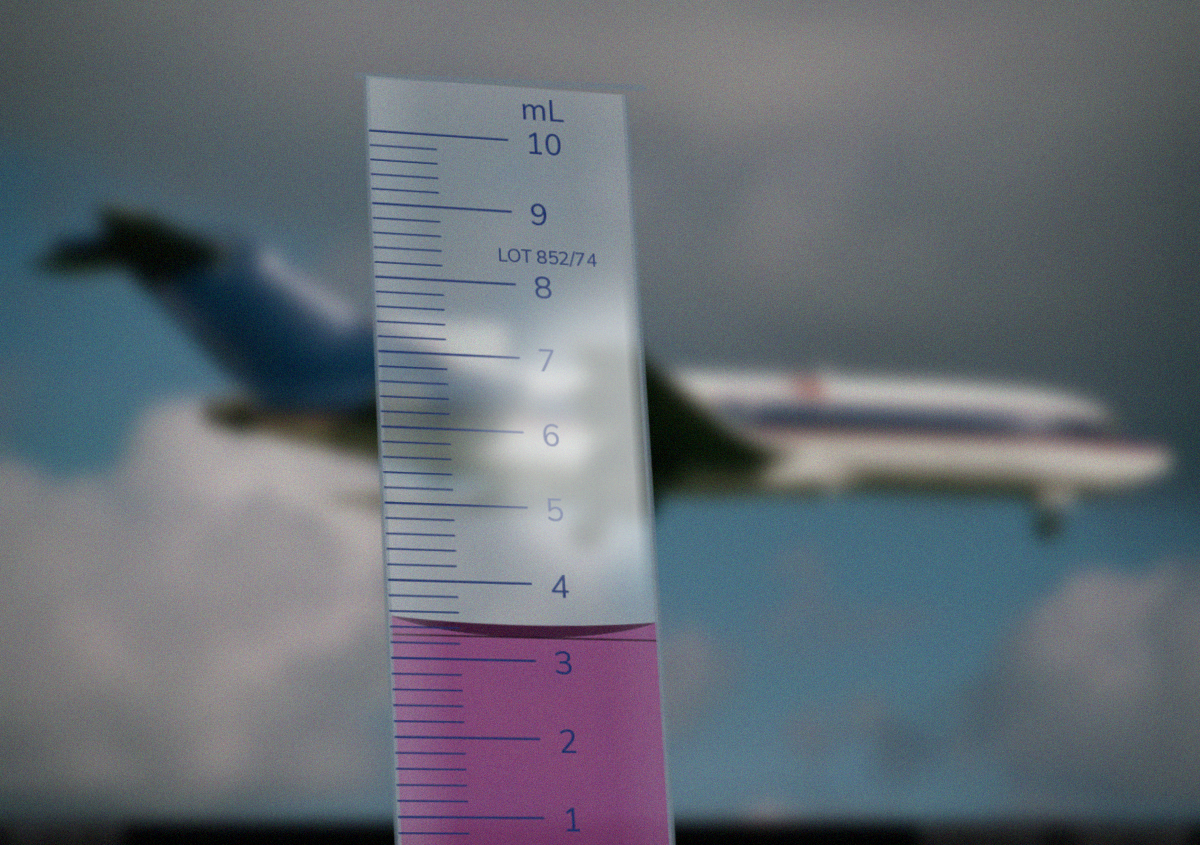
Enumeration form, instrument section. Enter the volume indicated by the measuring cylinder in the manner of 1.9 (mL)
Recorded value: 3.3 (mL)
